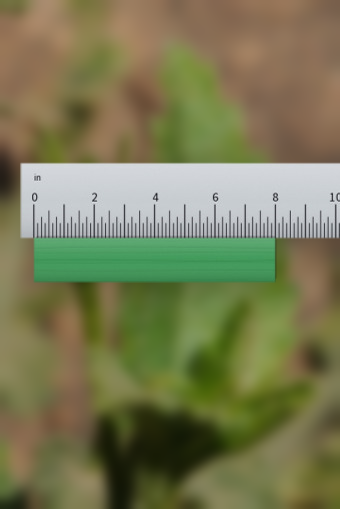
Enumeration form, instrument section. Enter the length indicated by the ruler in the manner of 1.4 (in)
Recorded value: 8 (in)
